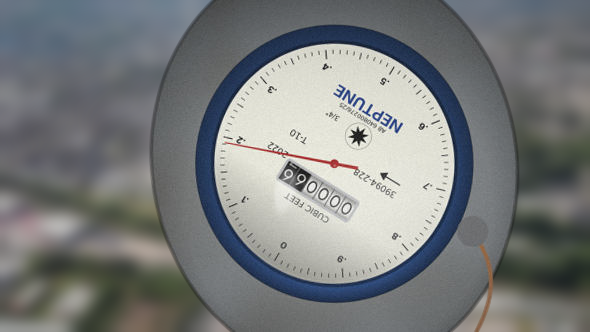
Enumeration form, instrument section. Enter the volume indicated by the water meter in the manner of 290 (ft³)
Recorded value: 66.19 (ft³)
